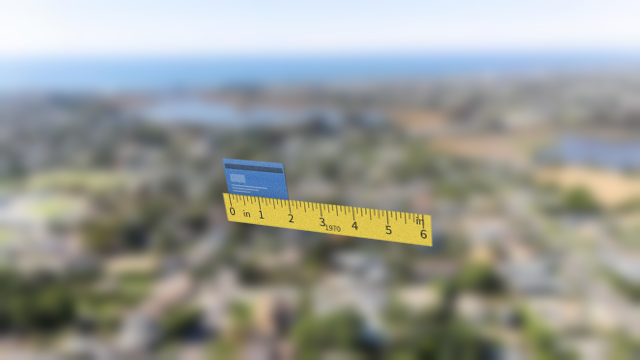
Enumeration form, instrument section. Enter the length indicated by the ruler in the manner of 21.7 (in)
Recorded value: 2 (in)
